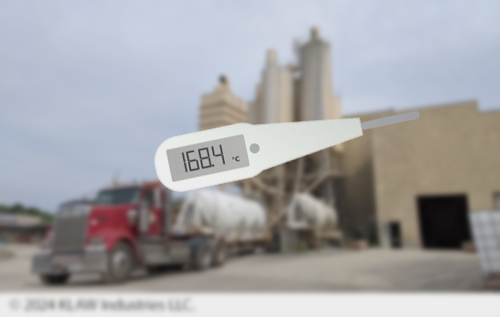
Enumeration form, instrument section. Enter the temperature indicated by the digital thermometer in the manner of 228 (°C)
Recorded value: 168.4 (°C)
